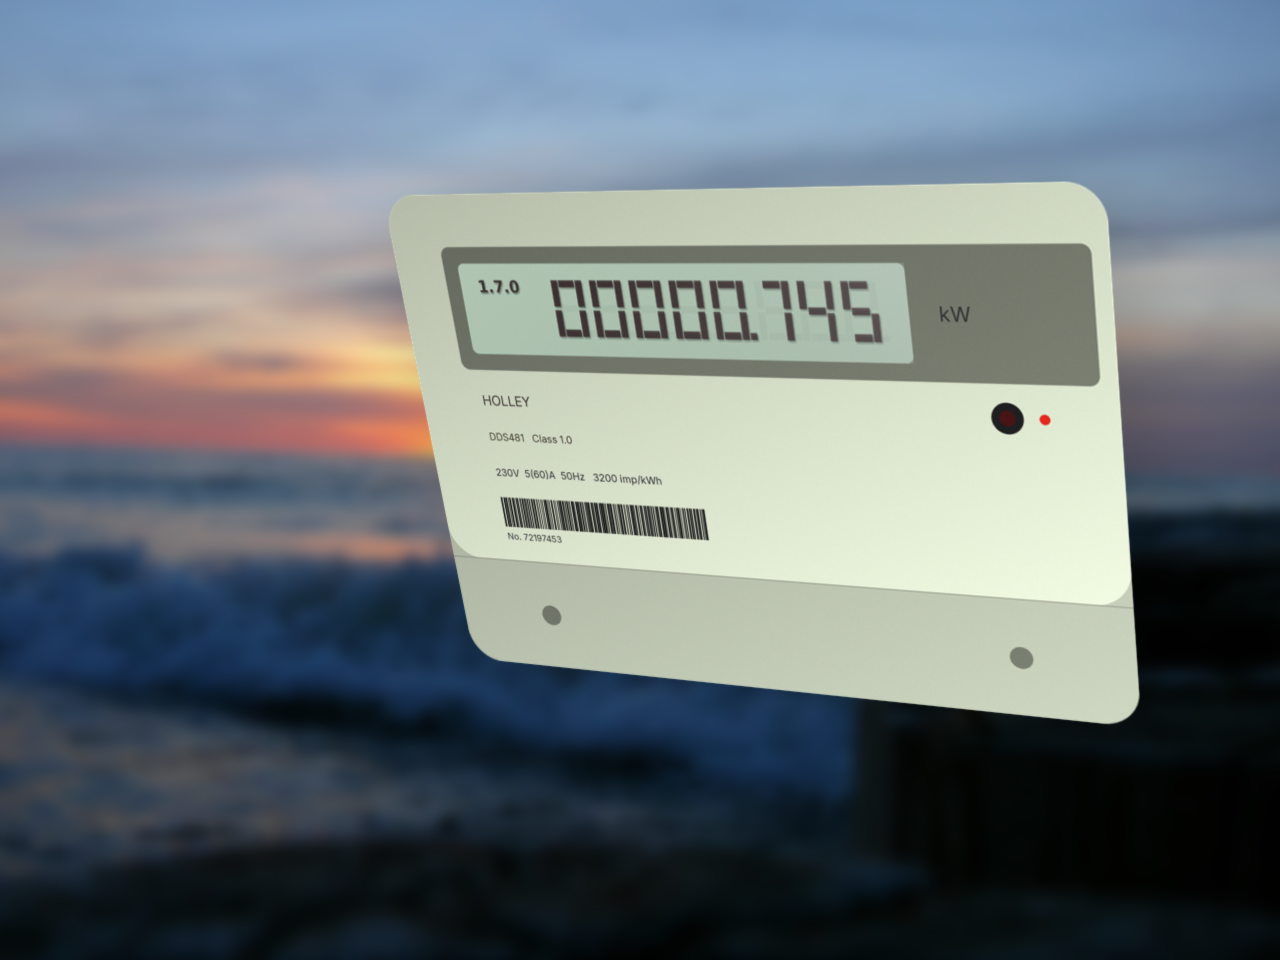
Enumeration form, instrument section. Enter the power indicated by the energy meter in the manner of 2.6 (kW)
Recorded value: 0.745 (kW)
